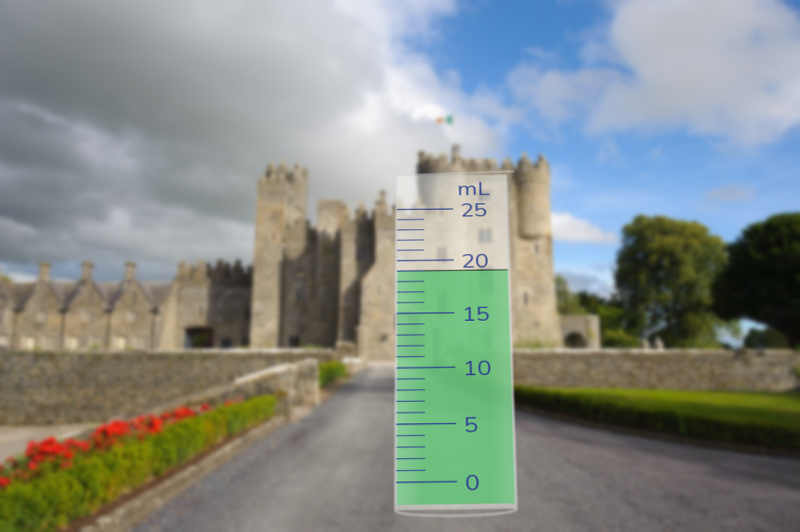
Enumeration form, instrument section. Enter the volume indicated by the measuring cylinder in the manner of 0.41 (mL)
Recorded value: 19 (mL)
